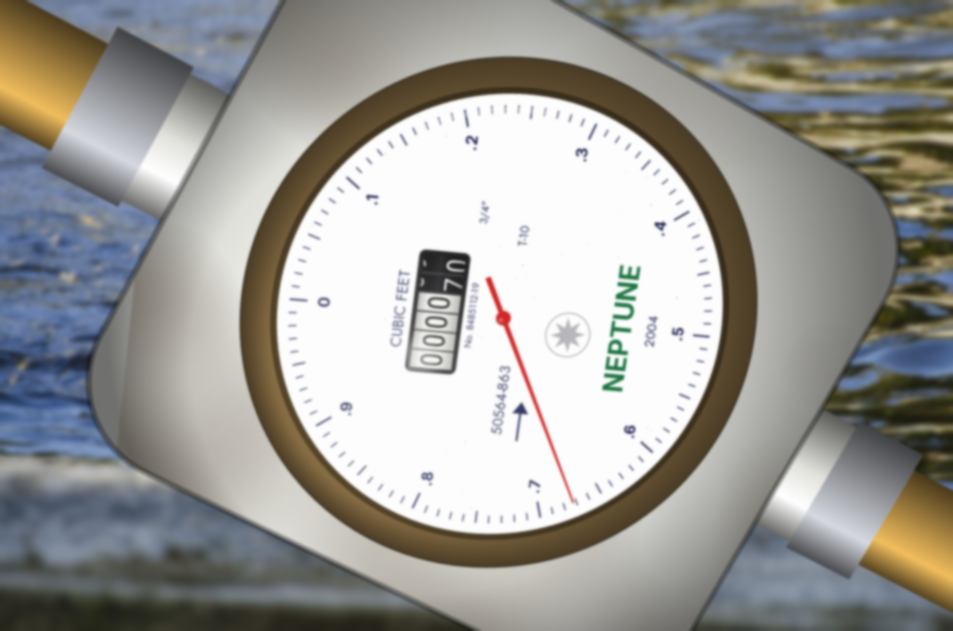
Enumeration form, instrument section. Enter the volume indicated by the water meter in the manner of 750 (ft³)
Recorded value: 69.67 (ft³)
